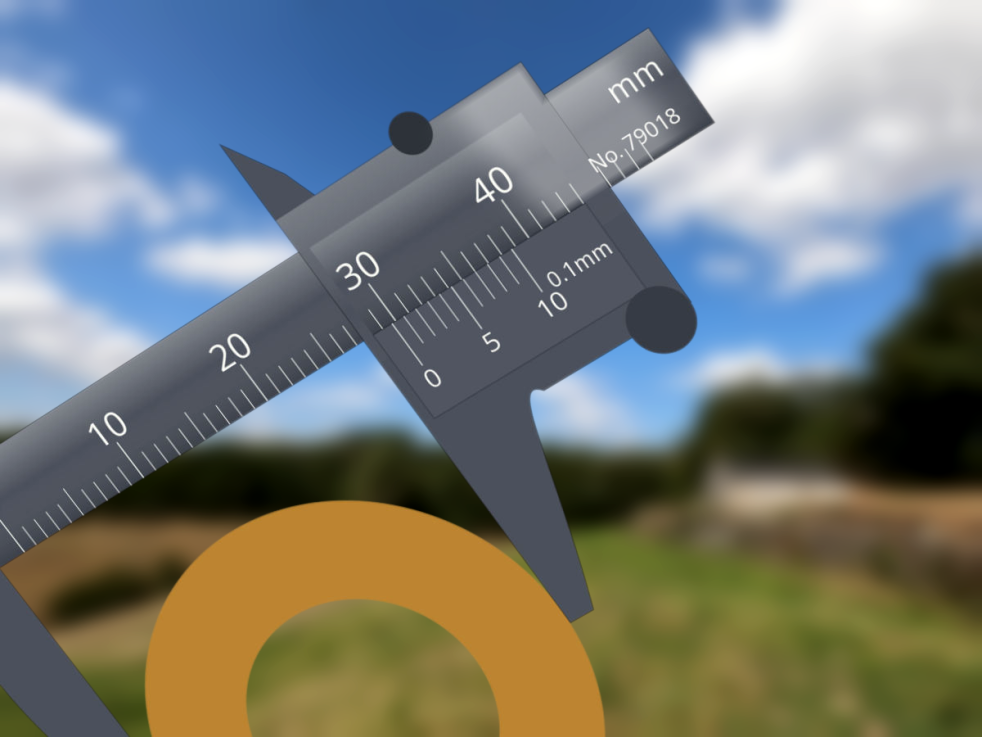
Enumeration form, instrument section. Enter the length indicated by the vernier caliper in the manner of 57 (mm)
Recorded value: 29.7 (mm)
